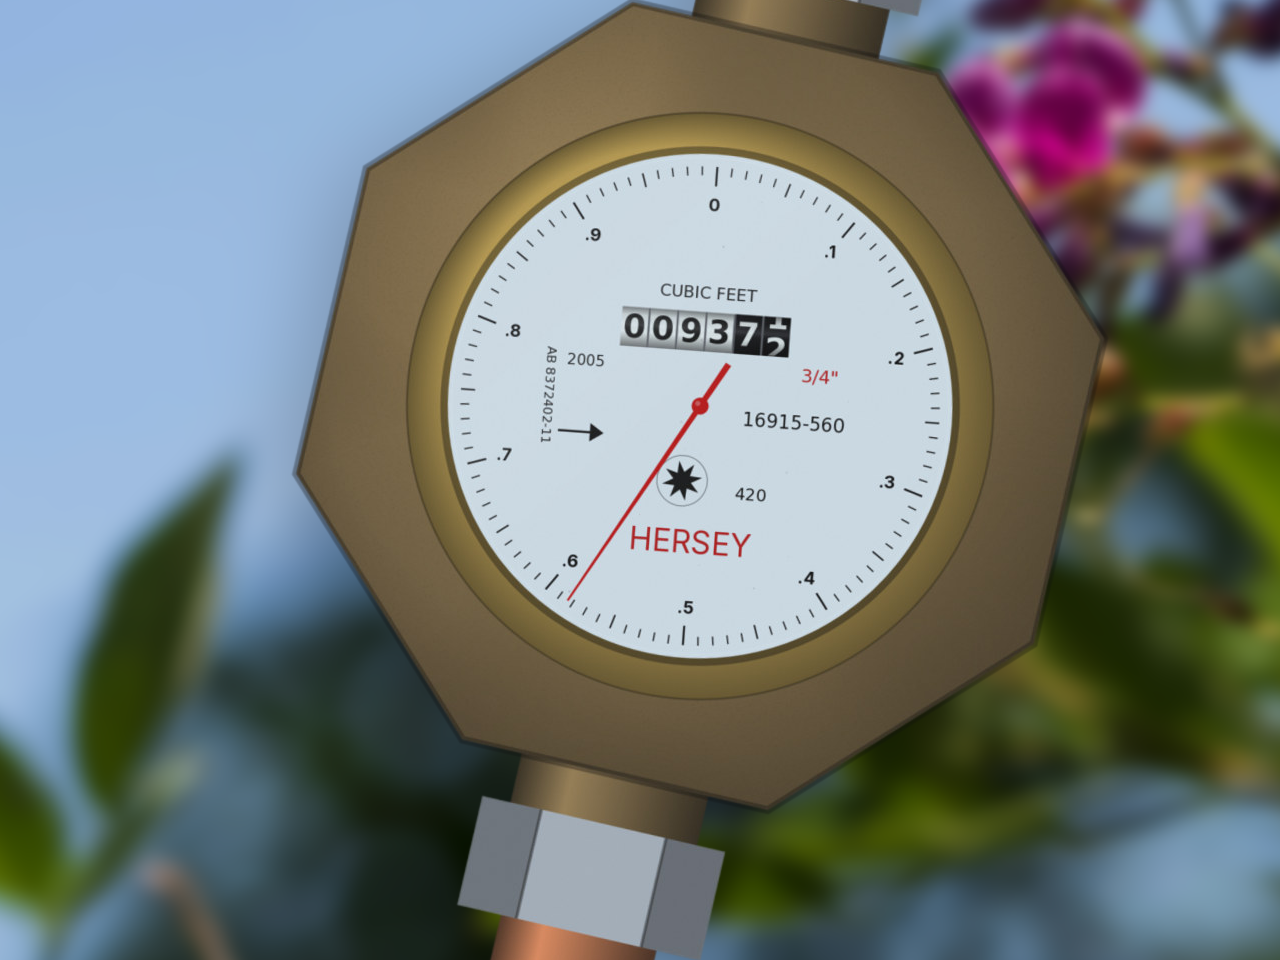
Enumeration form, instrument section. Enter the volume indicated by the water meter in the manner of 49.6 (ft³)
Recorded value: 9371.58 (ft³)
